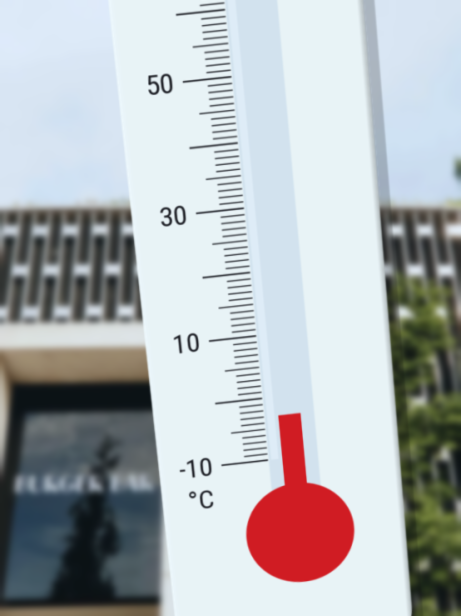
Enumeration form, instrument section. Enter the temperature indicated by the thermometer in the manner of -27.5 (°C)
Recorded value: -3 (°C)
